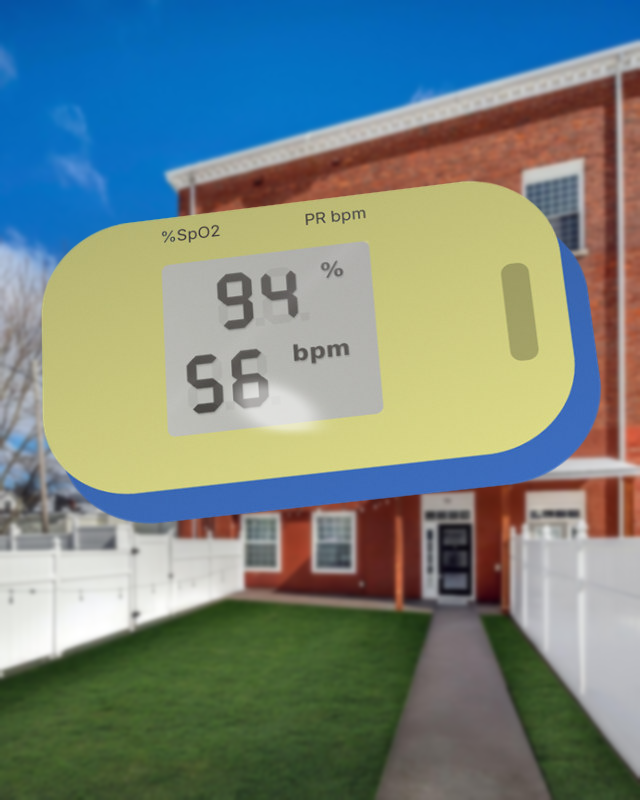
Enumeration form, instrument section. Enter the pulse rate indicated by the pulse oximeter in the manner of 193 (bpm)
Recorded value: 56 (bpm)
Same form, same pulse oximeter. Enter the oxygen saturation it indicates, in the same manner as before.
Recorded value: 94 (%)
